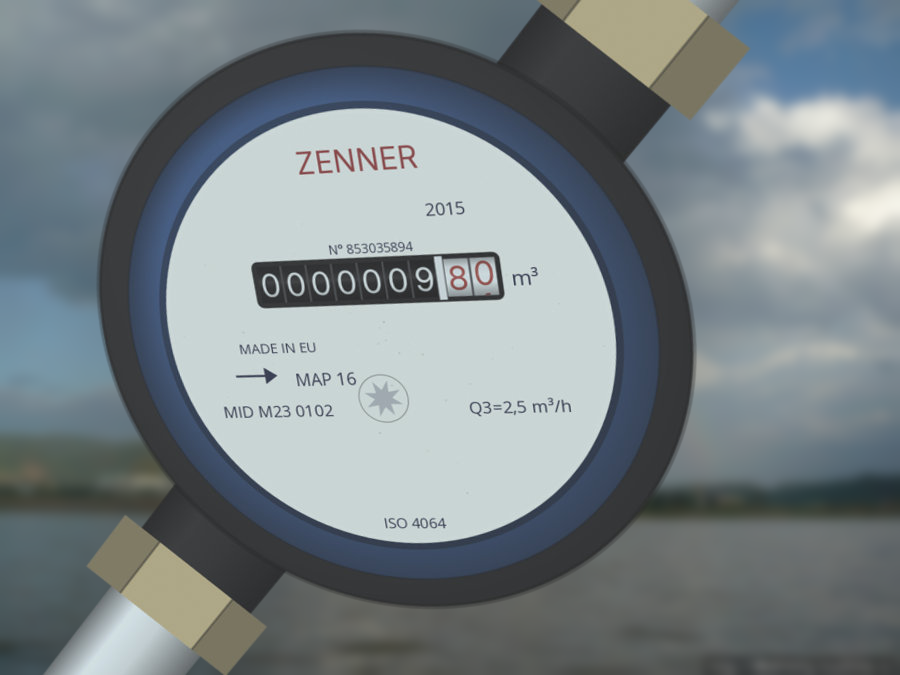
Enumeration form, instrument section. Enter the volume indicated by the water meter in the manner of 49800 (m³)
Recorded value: 9.80 (m³)
